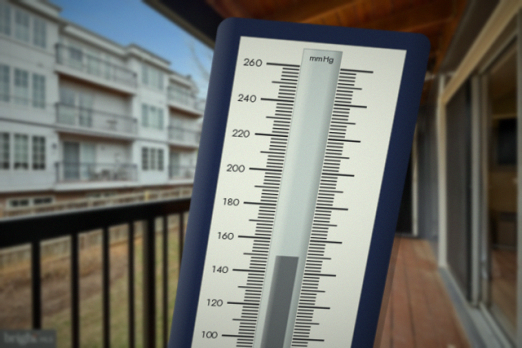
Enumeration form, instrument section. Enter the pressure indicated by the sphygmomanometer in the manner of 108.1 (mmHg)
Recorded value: 150 (mmHg)
